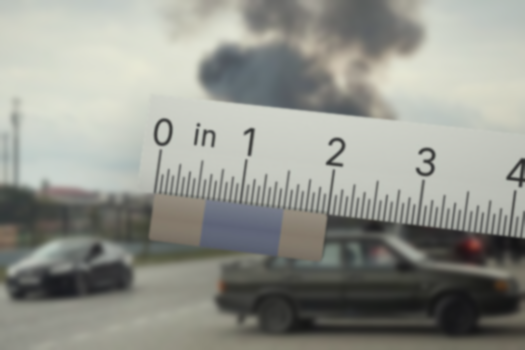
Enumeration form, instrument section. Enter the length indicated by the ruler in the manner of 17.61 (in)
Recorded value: 2 (in)
